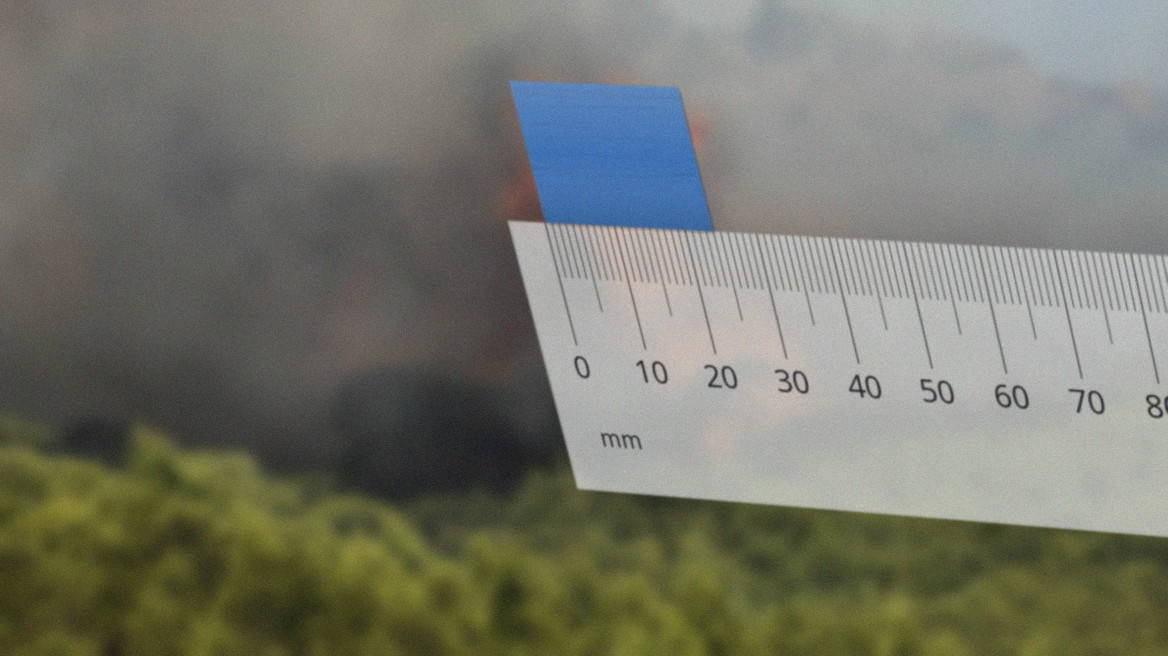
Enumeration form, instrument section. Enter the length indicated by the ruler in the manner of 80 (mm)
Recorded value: 24 (mm)
